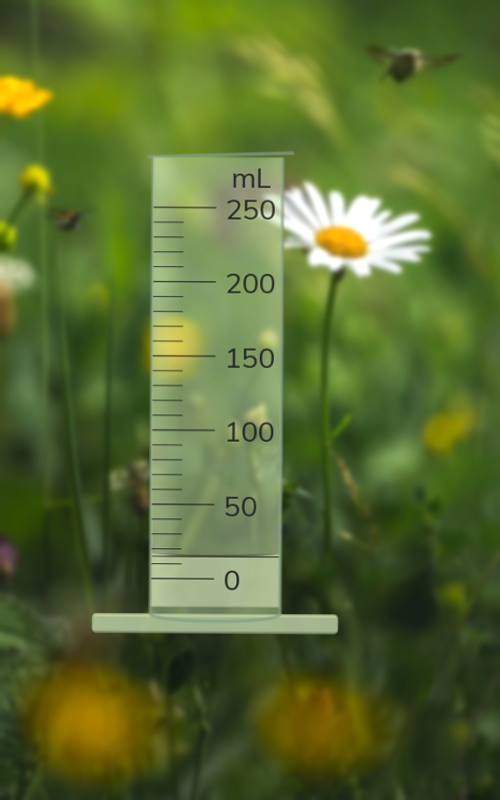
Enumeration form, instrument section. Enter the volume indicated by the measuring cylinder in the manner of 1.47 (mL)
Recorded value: 15 (mL)
